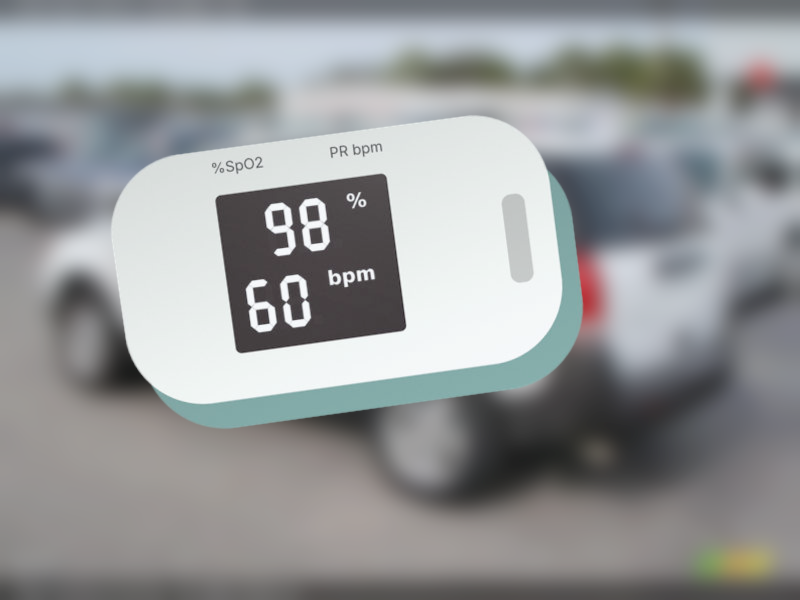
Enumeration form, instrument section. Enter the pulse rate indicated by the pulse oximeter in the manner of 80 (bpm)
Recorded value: 60 (bpm)
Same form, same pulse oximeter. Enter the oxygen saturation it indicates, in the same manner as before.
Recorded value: 98 (%)
